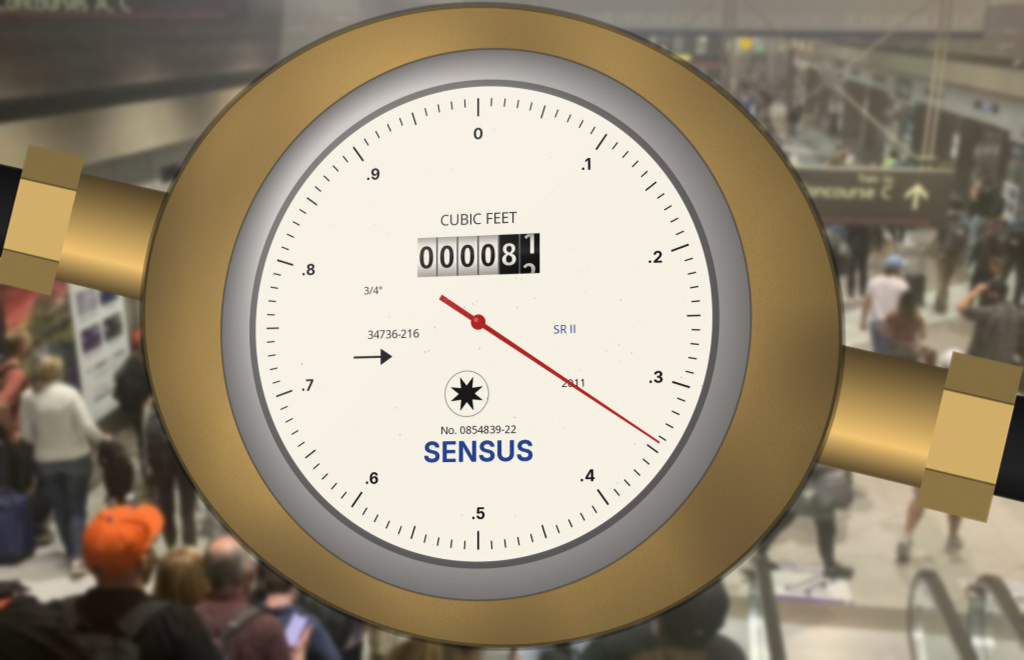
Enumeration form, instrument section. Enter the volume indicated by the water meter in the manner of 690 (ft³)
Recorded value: 81.34 (ft³)
